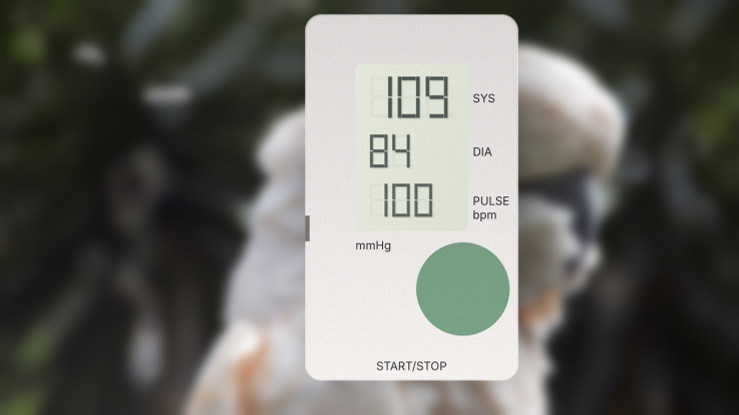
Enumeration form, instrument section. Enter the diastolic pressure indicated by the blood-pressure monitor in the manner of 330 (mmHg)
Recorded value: 84 (mmHg)
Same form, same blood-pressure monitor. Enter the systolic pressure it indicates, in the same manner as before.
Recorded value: 109 (mmHg)
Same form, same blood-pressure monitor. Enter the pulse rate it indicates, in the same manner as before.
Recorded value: 100 (bpm)
